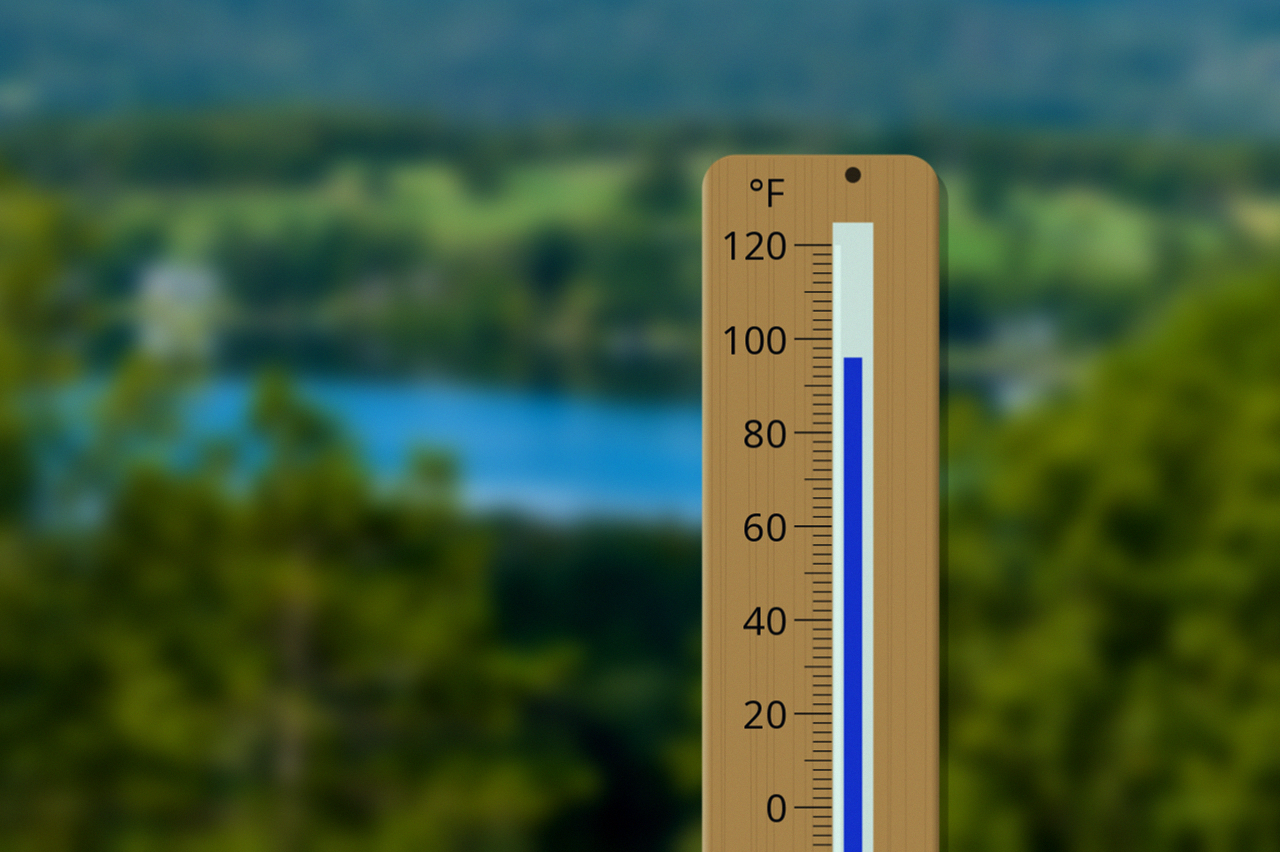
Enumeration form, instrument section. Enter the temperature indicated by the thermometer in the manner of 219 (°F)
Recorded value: 96 (°F)
